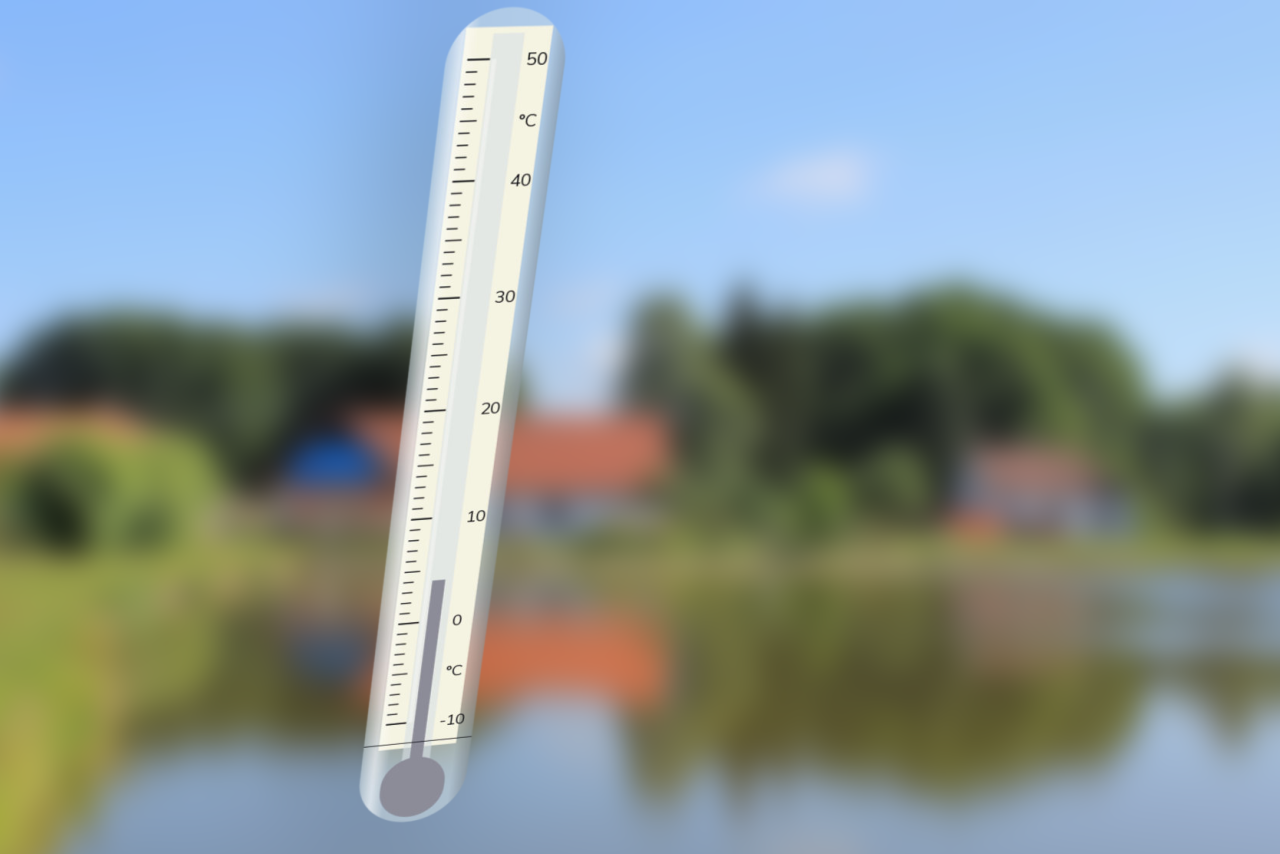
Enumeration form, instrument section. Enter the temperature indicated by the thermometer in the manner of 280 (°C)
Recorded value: 4 (°C)
